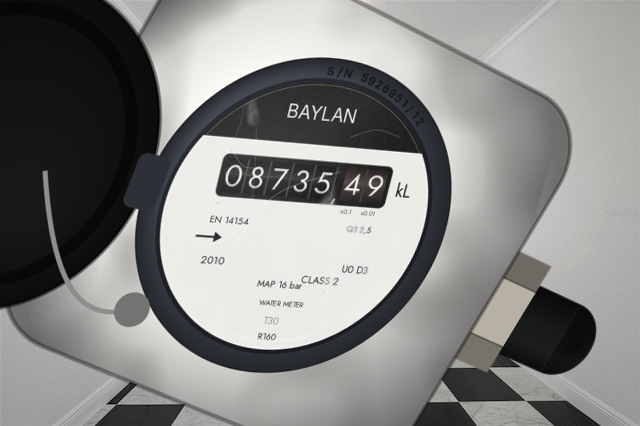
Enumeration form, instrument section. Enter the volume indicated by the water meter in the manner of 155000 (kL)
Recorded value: 8735.49 (kL)
